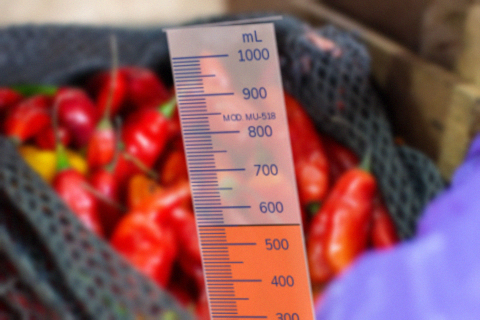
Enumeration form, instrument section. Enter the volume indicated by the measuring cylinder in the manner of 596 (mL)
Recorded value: 550 (mL)
